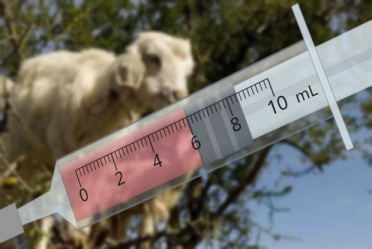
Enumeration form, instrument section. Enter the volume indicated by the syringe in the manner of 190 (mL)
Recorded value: 6 (mL)
